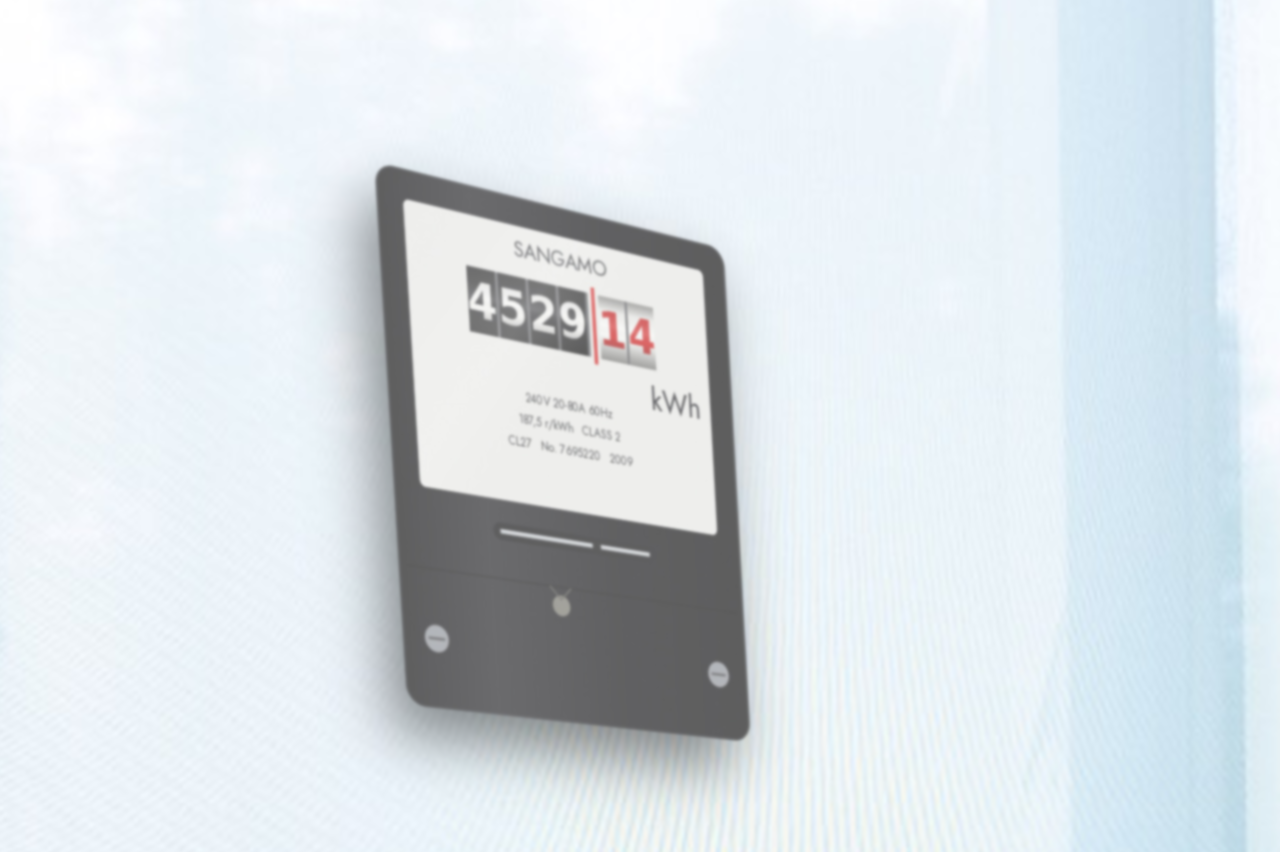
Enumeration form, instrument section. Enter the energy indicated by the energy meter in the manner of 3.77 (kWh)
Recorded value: 4529.14 (kWh)
